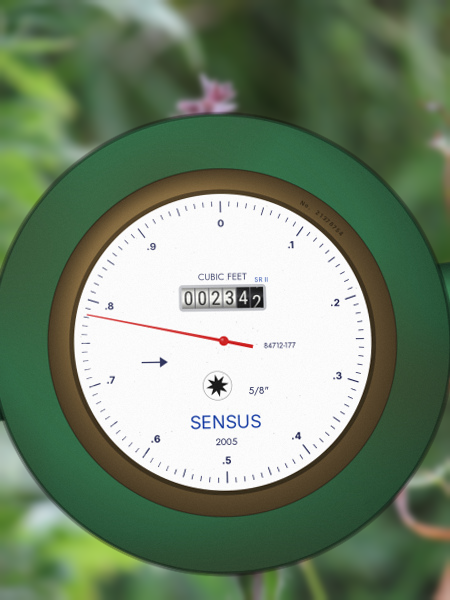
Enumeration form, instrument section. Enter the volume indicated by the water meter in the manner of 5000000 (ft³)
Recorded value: 2341.78 (ft³)
